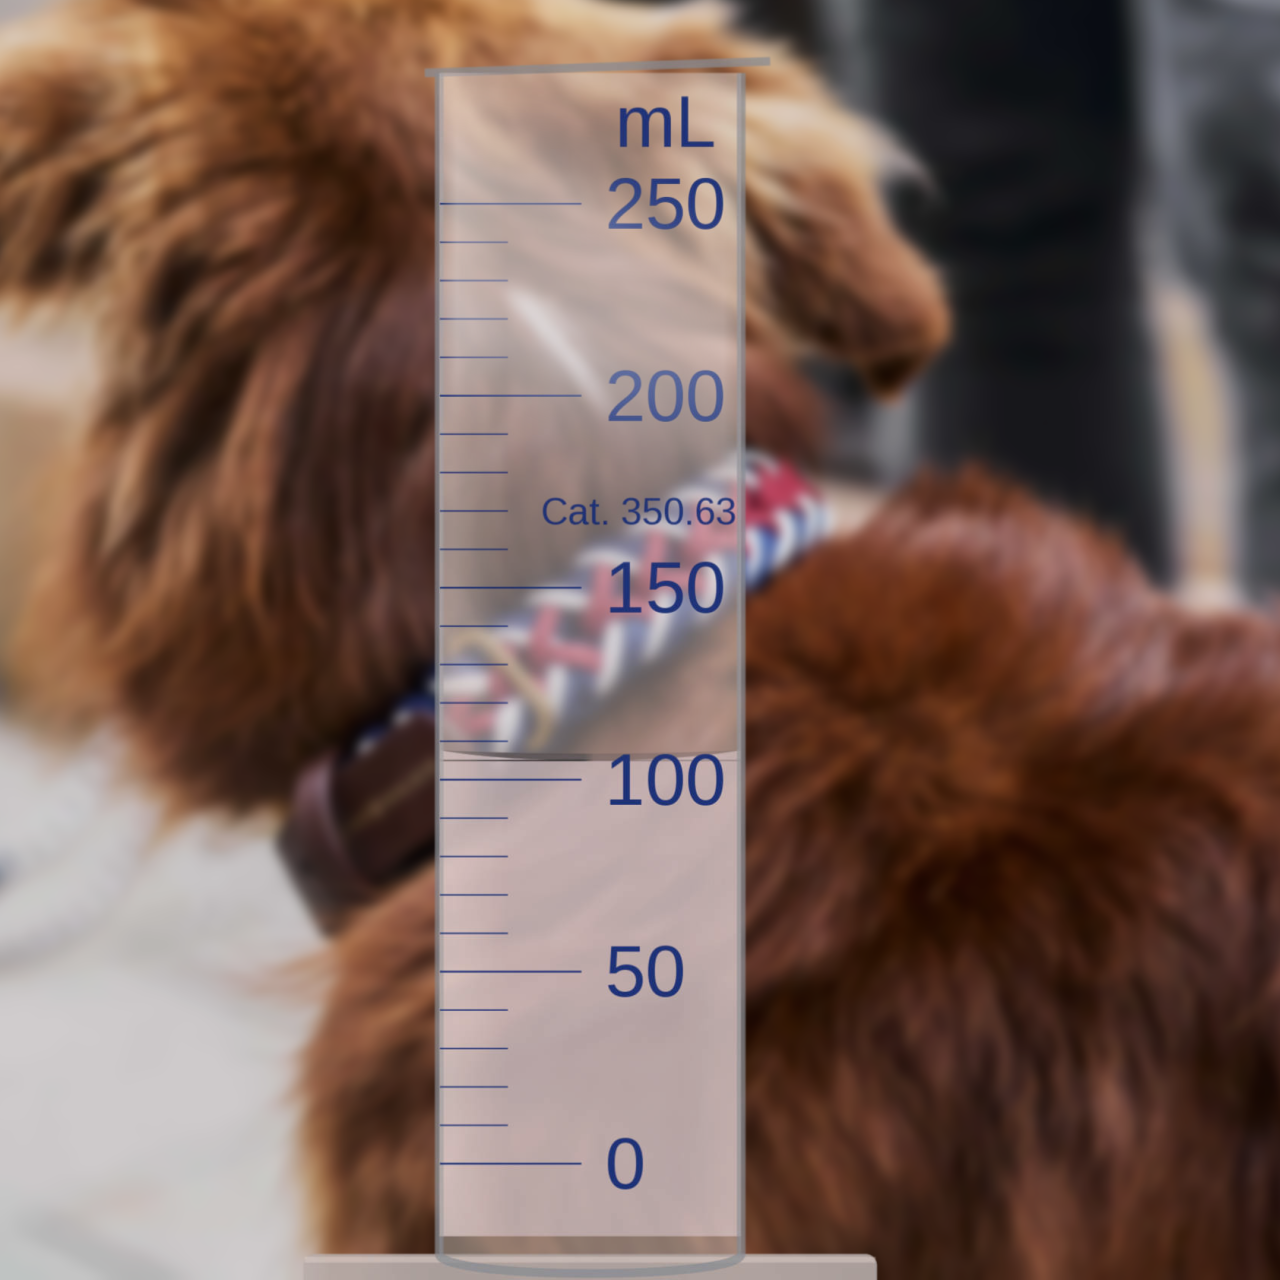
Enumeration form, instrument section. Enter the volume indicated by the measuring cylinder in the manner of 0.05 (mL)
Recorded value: 105 (mL)
